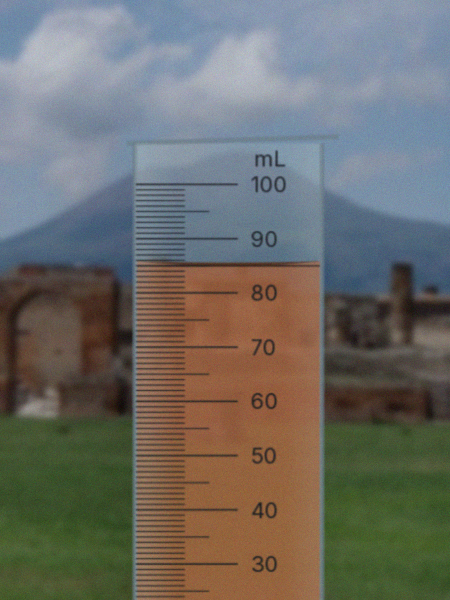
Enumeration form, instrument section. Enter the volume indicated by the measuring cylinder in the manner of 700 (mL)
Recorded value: 85 (mL)
